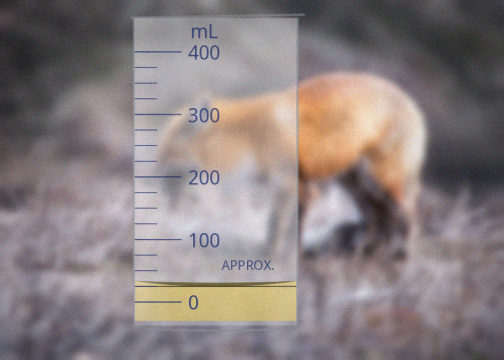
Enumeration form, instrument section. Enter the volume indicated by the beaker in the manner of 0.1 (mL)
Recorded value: 25 (mL)
